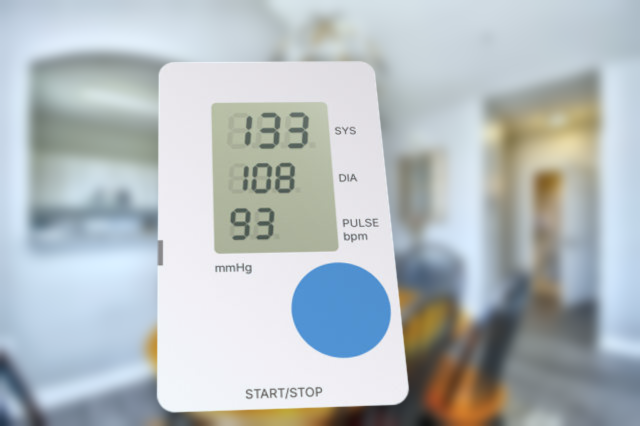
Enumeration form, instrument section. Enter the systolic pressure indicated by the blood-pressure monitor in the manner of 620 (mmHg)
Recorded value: 133 (mmHg)
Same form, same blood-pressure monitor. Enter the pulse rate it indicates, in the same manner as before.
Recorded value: 93 (bpm)
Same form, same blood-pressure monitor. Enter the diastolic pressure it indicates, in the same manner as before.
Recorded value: 108 (mmHg)
